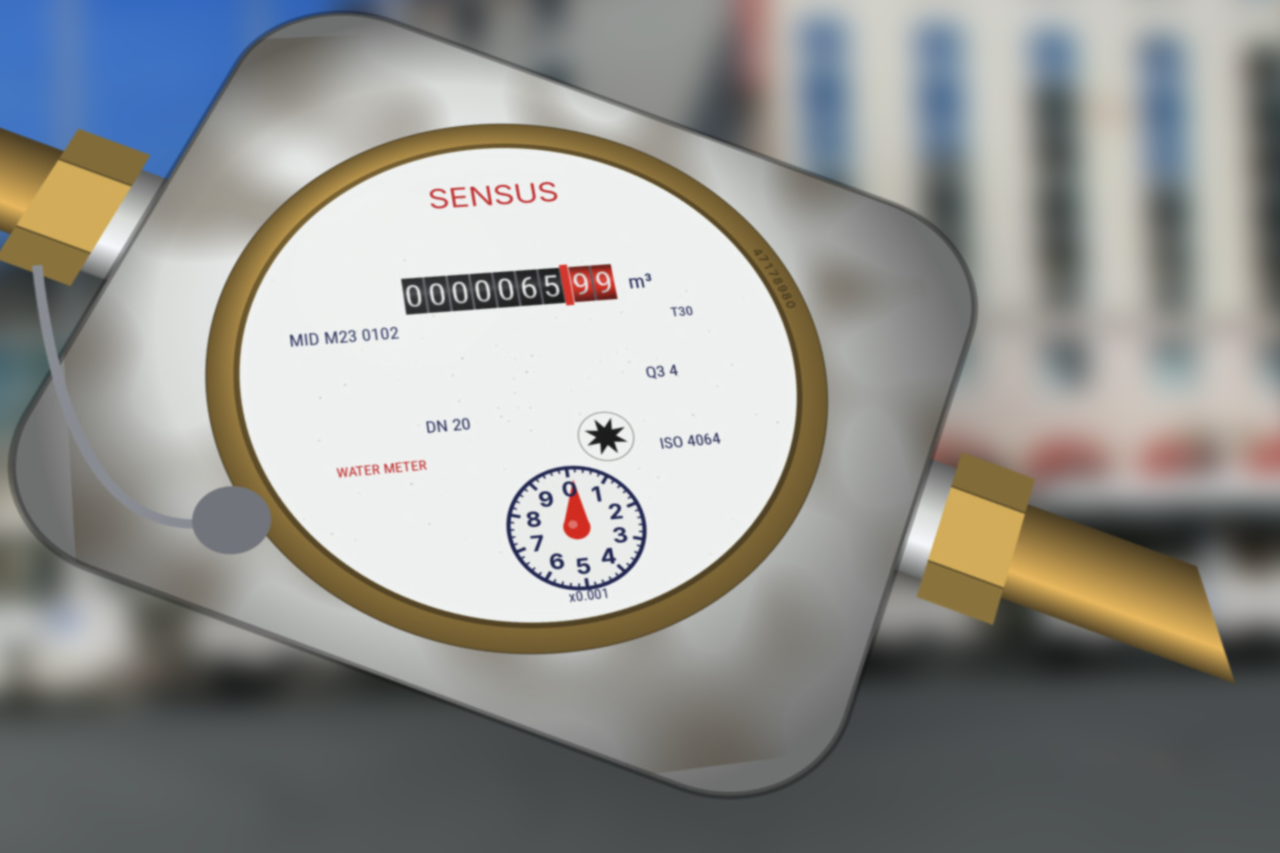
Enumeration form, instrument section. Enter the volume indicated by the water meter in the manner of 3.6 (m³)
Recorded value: 65.990 (m³)
